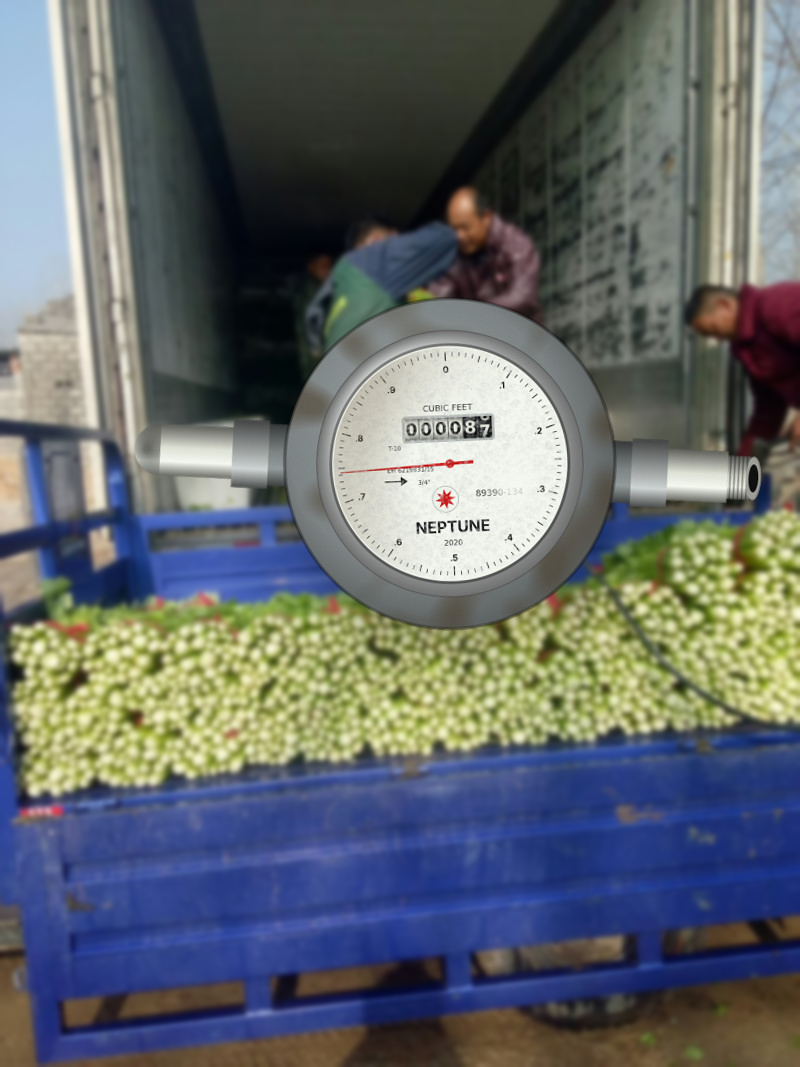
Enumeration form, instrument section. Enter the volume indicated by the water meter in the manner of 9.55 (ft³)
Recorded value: 86.74 (ft³)
